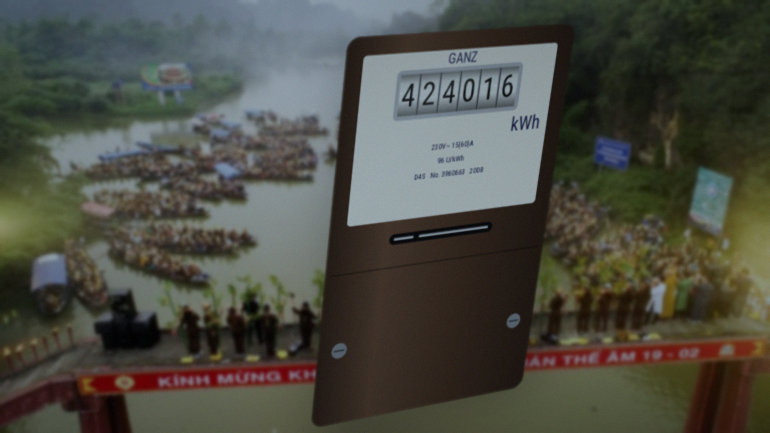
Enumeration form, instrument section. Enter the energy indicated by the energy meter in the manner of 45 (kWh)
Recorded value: 424016 (kWh)
